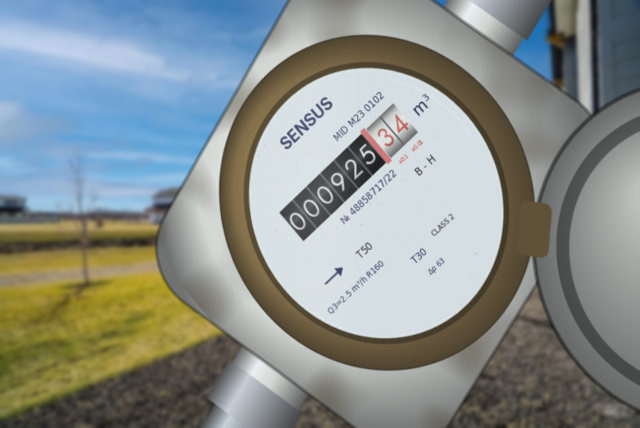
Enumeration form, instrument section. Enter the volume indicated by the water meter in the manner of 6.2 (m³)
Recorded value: 925.34 (m³)
